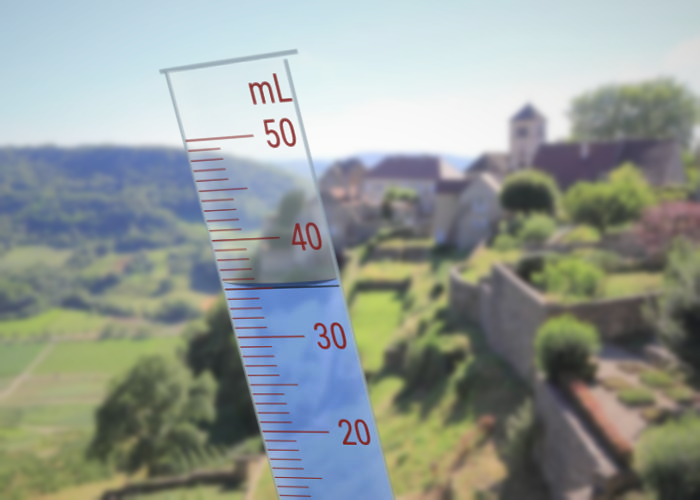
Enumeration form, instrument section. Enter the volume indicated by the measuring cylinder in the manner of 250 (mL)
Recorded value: 35 (mL)
